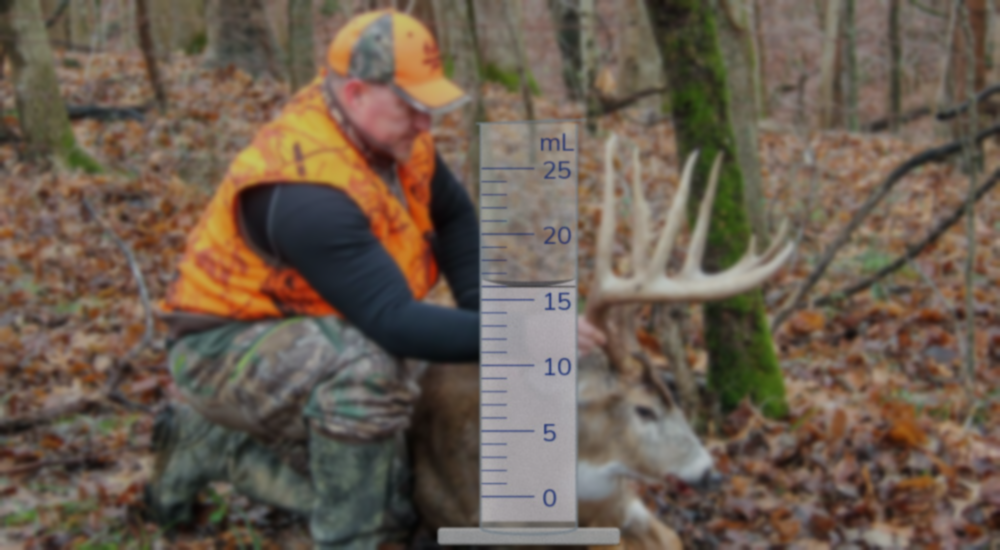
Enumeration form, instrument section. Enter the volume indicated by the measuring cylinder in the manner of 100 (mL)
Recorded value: 16 (mL)
